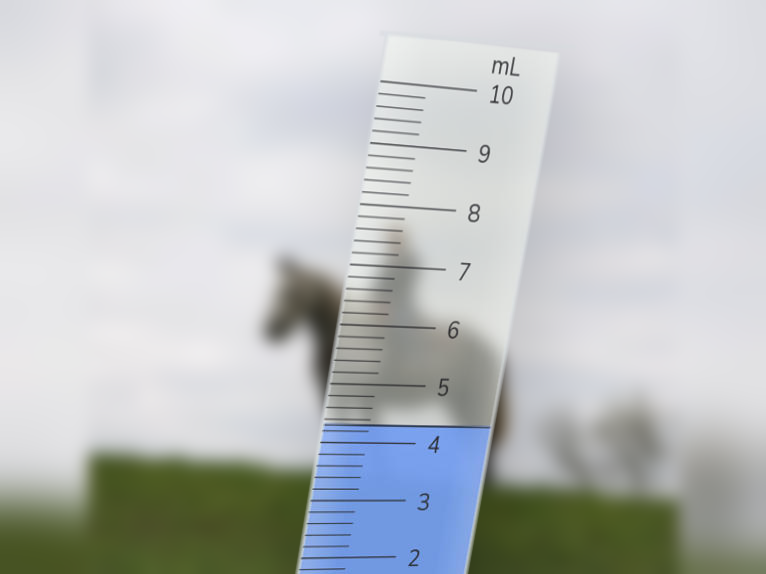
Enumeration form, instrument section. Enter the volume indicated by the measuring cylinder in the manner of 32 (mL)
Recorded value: 4.3 (mL)
